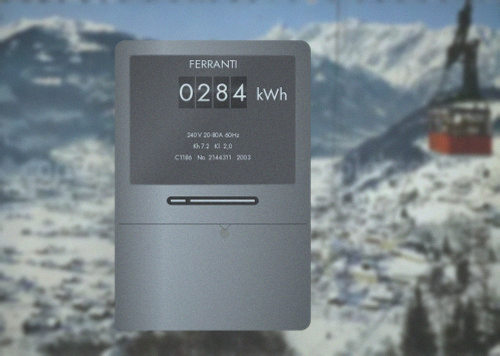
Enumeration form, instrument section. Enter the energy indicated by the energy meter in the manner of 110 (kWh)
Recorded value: 284 (kWh)
